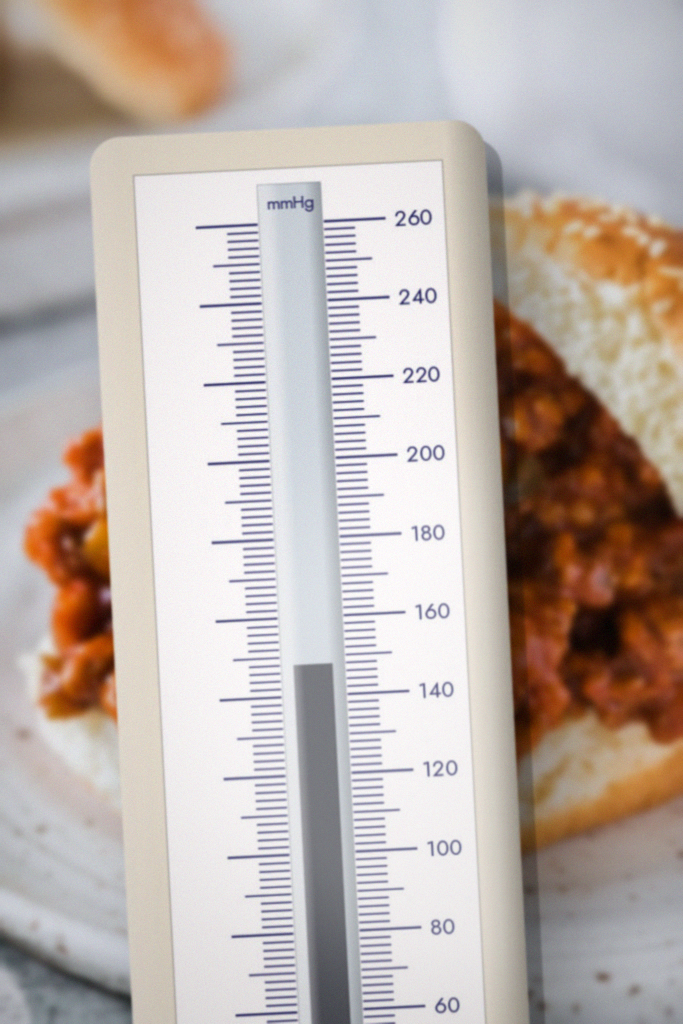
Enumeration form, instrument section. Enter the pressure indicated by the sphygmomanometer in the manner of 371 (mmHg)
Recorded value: 148 (mmHg)
